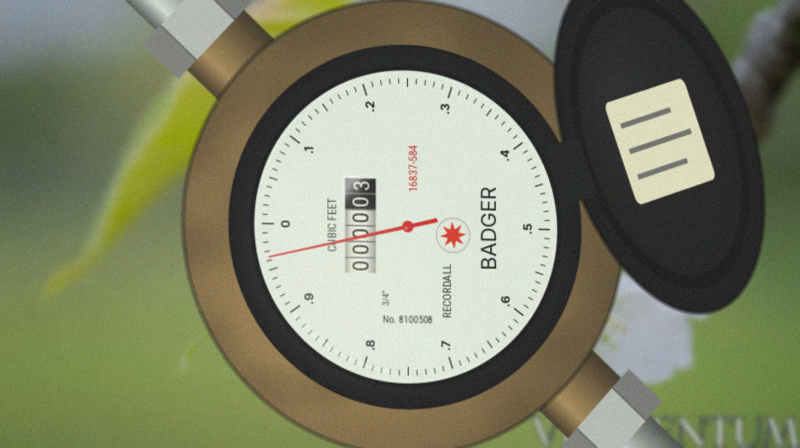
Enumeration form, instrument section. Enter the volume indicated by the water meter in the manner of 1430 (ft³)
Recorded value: 2.96 (ft³)
